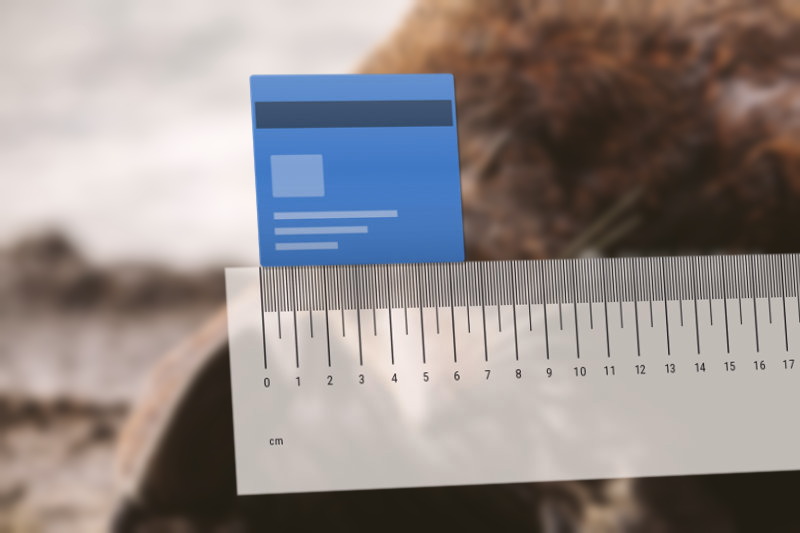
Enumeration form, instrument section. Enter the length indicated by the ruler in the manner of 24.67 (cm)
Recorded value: 6.5 (cm)
